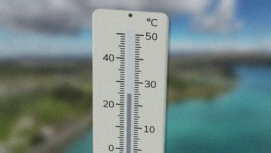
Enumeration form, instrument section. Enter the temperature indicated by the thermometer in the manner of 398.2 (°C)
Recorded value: 25 (°C)
